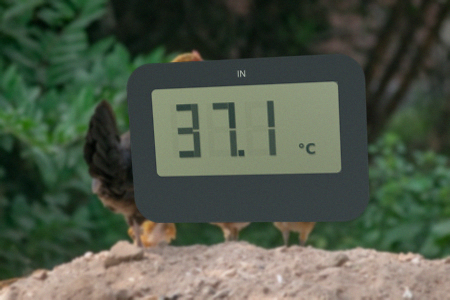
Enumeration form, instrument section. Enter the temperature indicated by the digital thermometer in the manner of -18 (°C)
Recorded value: 37.1 (°C)
